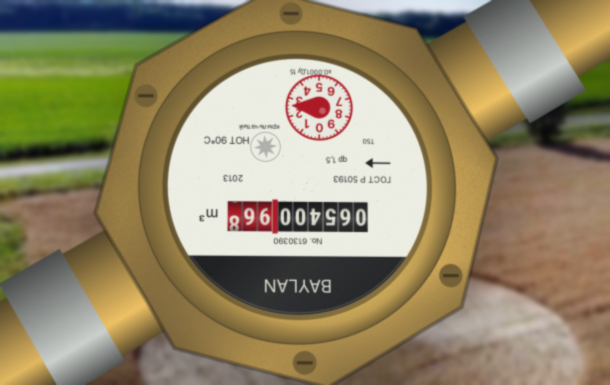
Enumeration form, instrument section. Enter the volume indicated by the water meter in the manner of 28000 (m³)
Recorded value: 65400.9682 (m³)
